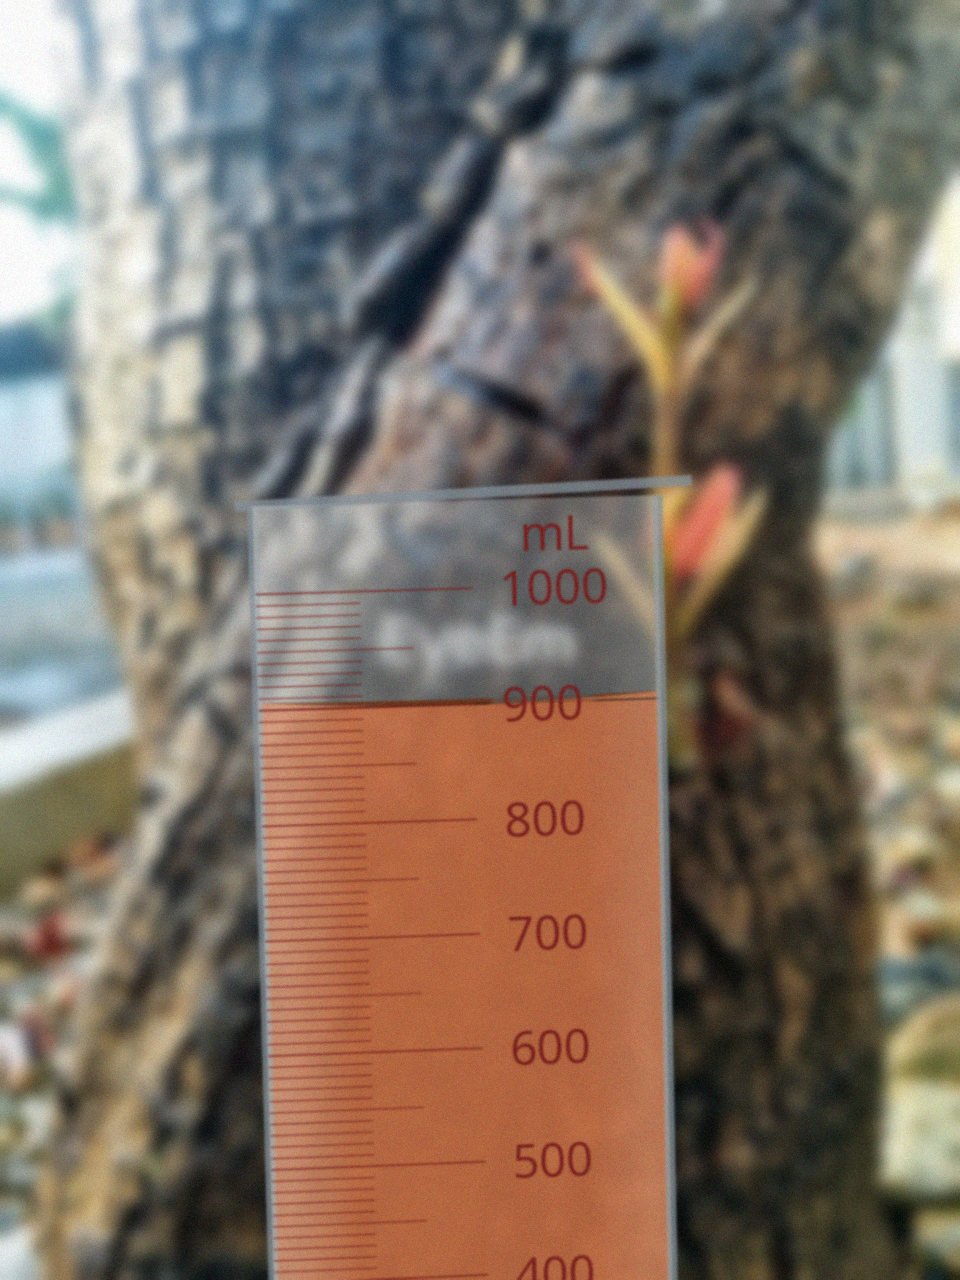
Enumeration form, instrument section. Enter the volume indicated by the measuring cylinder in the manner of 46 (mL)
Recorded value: 900 (mL)
